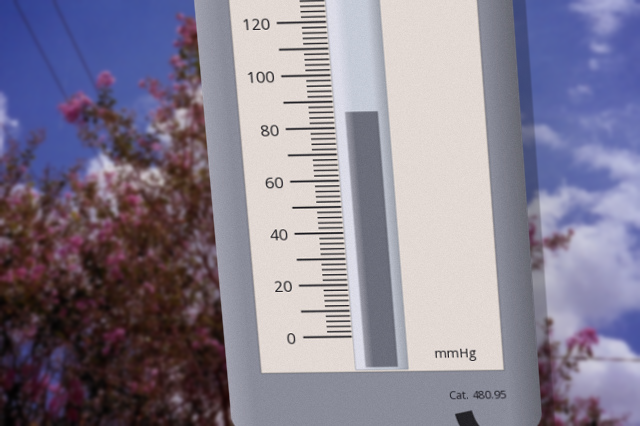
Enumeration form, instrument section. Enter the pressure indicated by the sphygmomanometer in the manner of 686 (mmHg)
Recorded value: 86 (mmHg)
